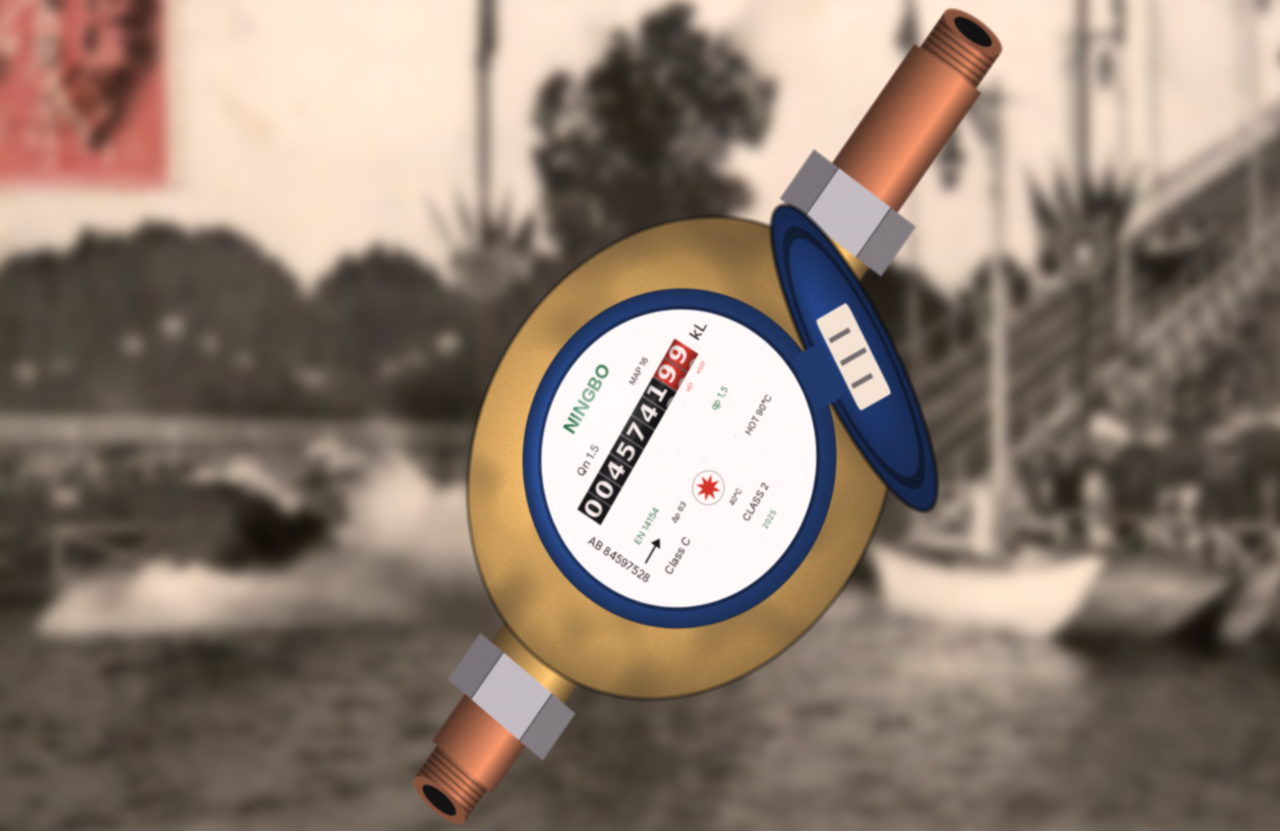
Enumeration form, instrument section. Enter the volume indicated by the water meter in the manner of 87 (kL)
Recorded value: 45741.99 (kL)
